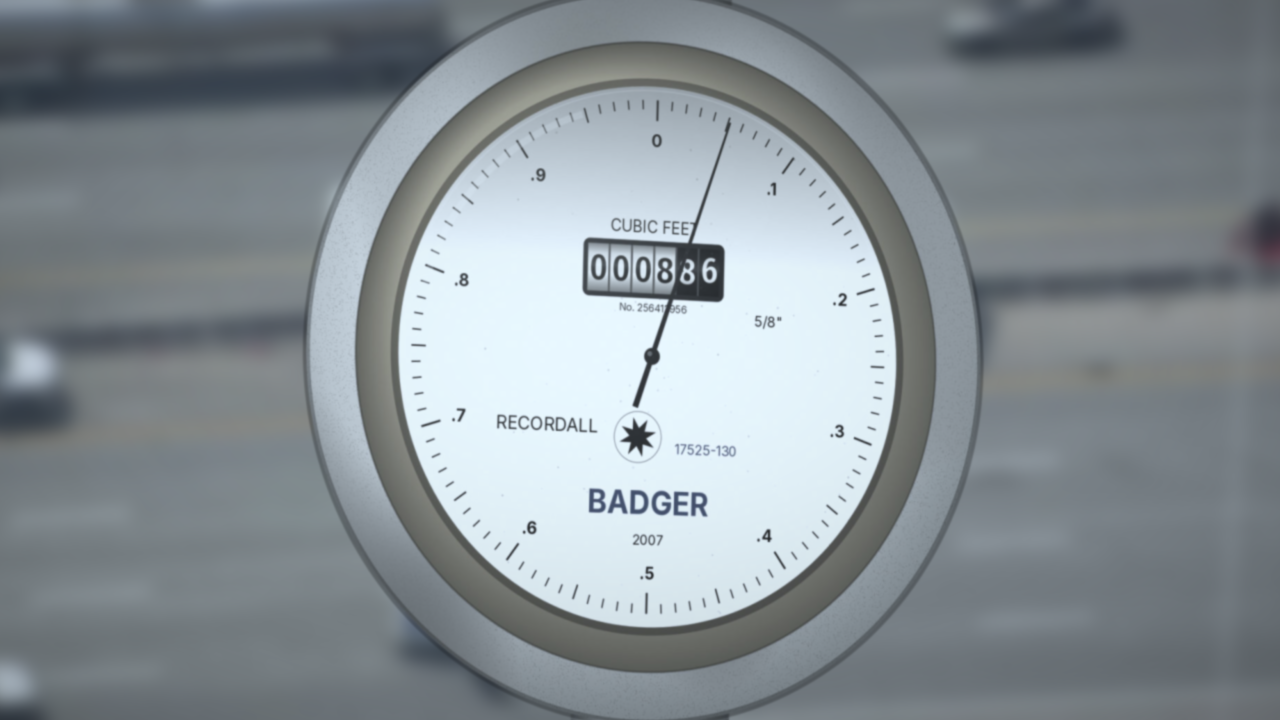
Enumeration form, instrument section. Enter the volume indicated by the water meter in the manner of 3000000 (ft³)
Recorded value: 886.05 (ft³)
